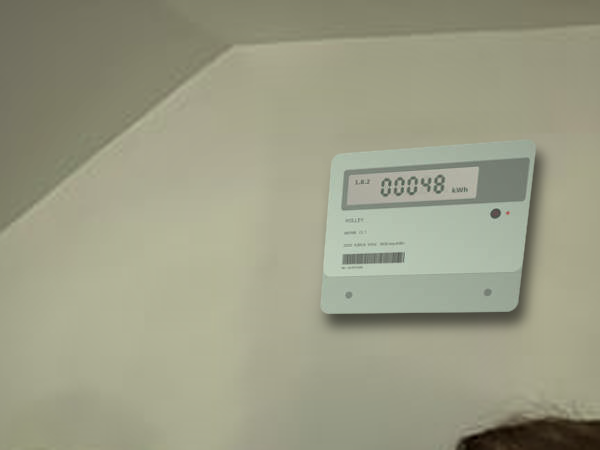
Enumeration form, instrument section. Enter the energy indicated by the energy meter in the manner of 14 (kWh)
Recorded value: 48 (kWh)
